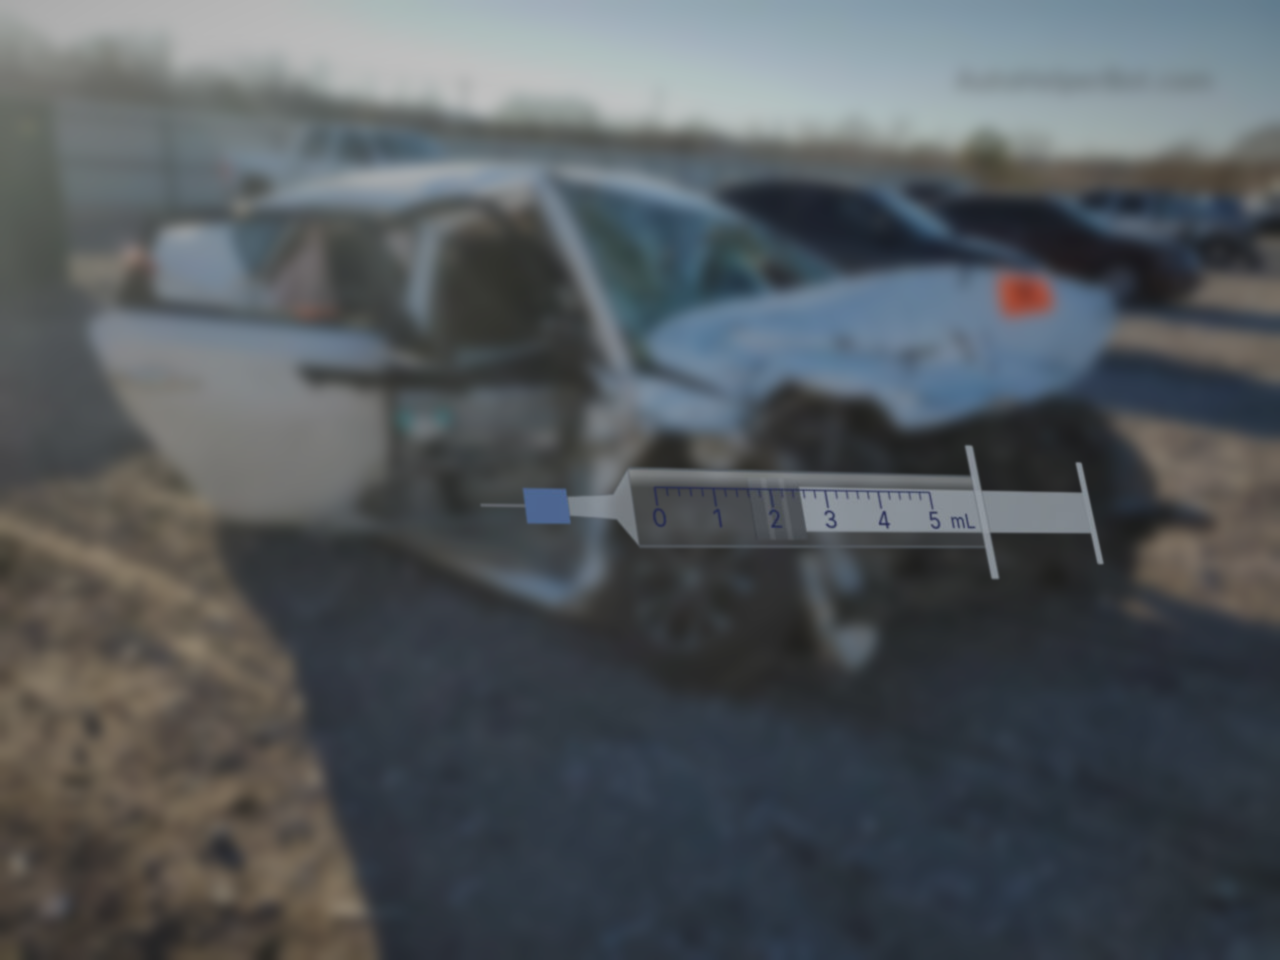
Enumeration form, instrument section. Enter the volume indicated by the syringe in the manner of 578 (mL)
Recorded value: 1.6 (mL)
